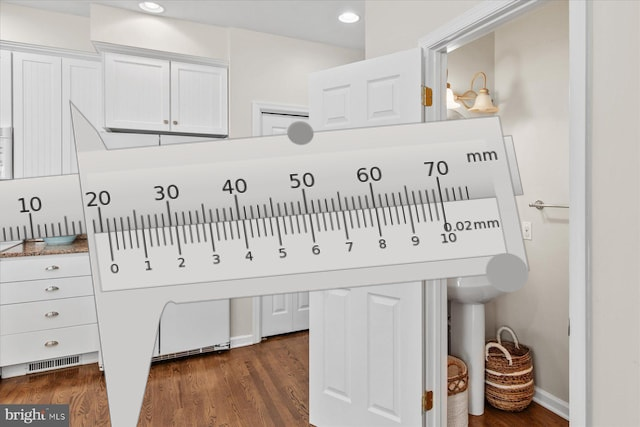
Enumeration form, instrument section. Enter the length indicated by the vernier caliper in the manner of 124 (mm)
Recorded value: 21.0 (mm)
